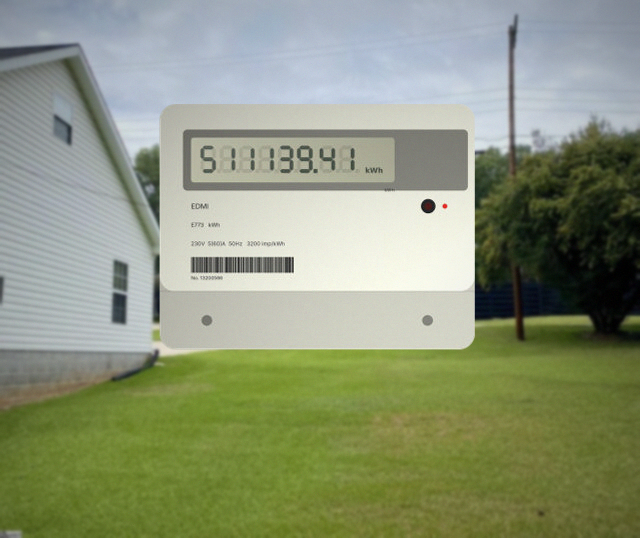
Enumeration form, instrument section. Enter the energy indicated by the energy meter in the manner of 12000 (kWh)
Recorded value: 511139.41 (kWh)
